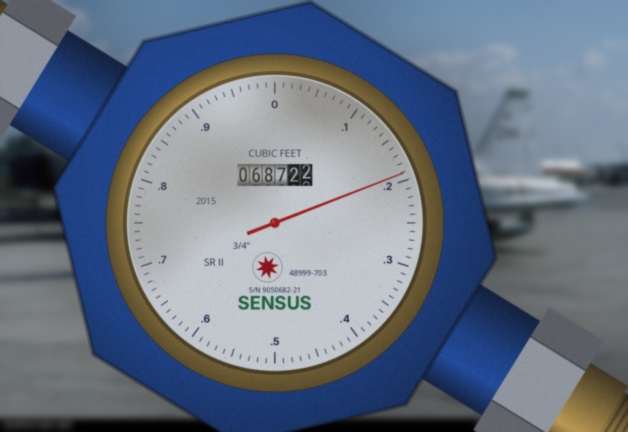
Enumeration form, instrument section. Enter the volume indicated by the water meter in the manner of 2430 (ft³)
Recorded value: 68722.19 (ft³)
